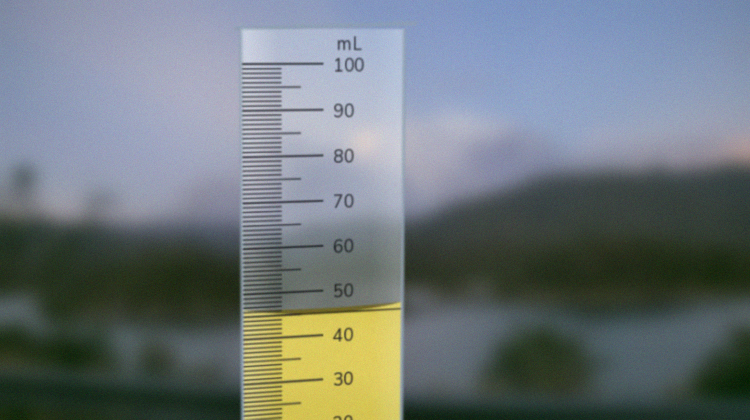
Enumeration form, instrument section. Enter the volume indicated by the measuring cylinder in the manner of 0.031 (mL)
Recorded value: 45 (mL)
